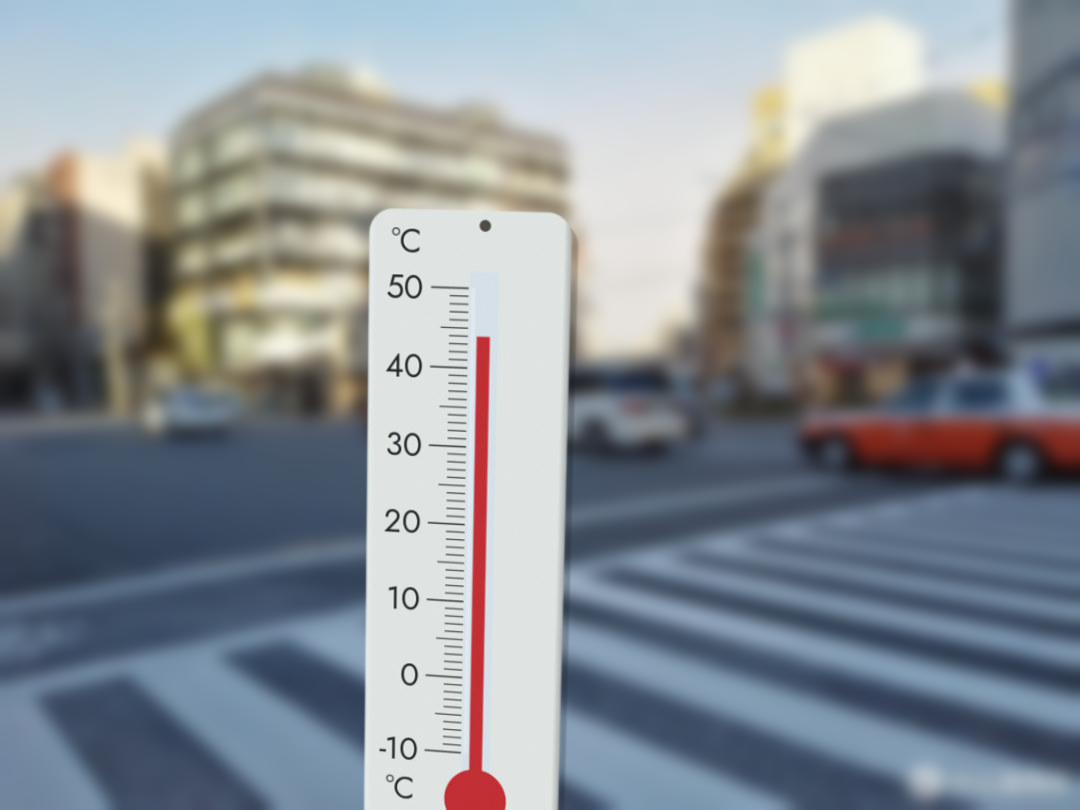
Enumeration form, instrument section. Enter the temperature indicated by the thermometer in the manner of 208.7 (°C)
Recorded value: 44 (°C)
